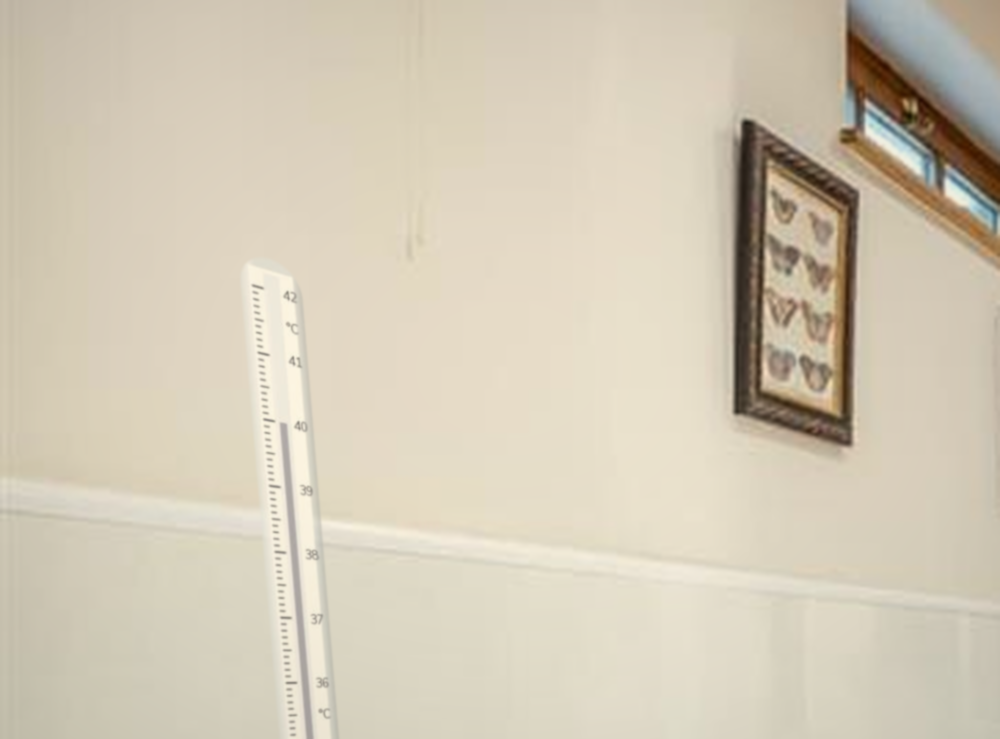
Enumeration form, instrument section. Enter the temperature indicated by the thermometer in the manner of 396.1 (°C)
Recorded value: 40 (°C)
